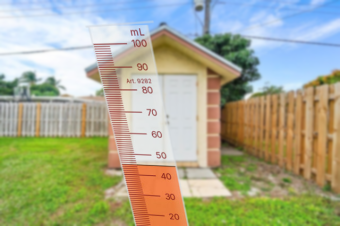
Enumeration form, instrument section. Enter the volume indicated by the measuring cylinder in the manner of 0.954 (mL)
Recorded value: 45 (mL)
